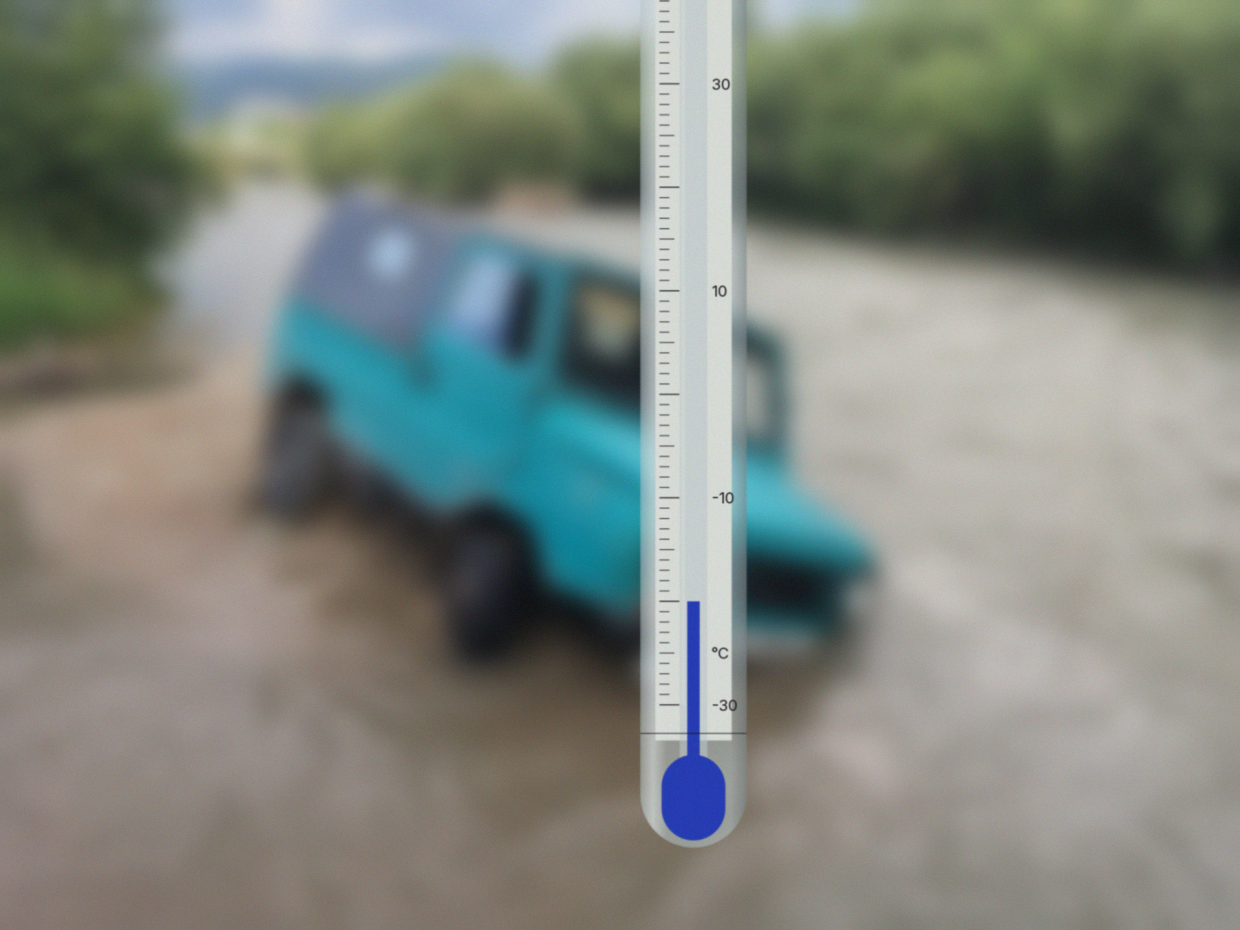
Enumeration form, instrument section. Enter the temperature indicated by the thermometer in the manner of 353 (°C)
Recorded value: -20 (°C)
